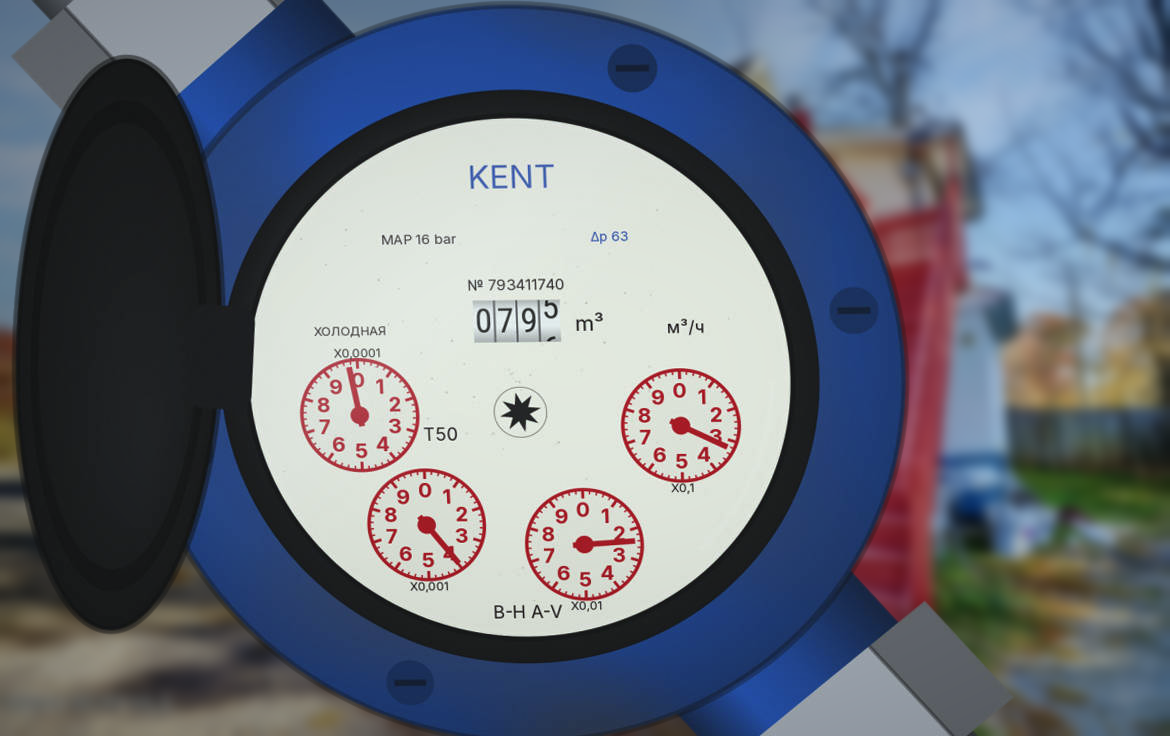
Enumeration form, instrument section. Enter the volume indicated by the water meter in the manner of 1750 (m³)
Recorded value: 795.3239 (m³)
